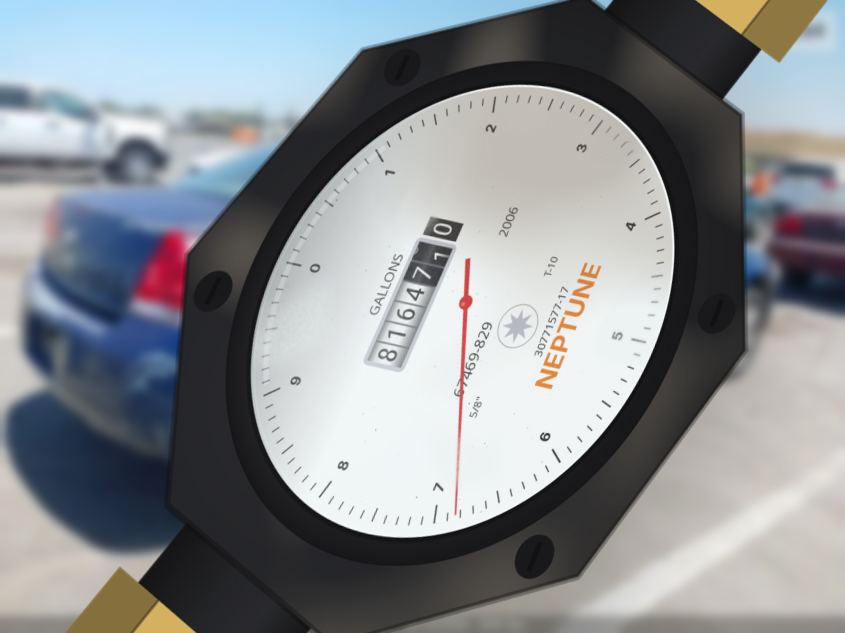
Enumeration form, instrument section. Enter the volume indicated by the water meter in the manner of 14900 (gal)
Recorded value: 8164706.8 (gal)
